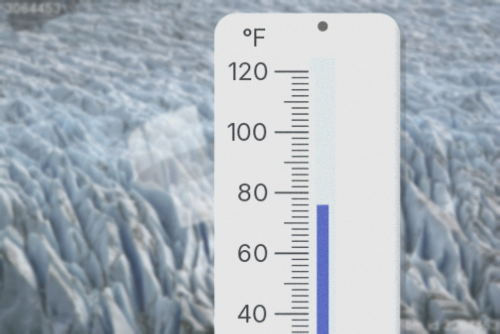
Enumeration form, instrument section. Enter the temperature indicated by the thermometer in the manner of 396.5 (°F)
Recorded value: 76 (°F)
